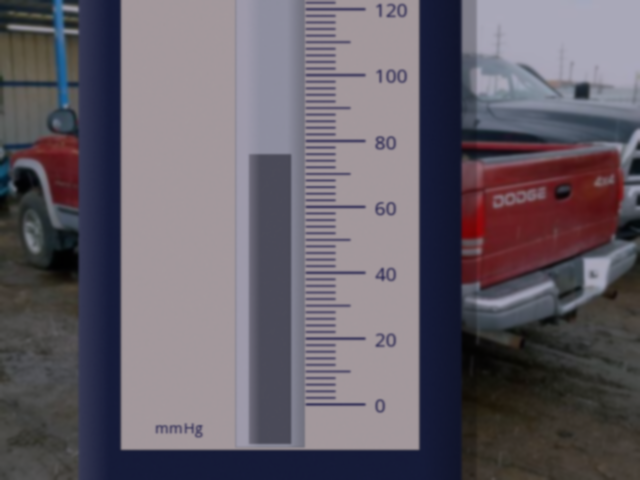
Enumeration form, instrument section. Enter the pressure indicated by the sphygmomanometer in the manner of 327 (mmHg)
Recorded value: 76 (mmHg)
